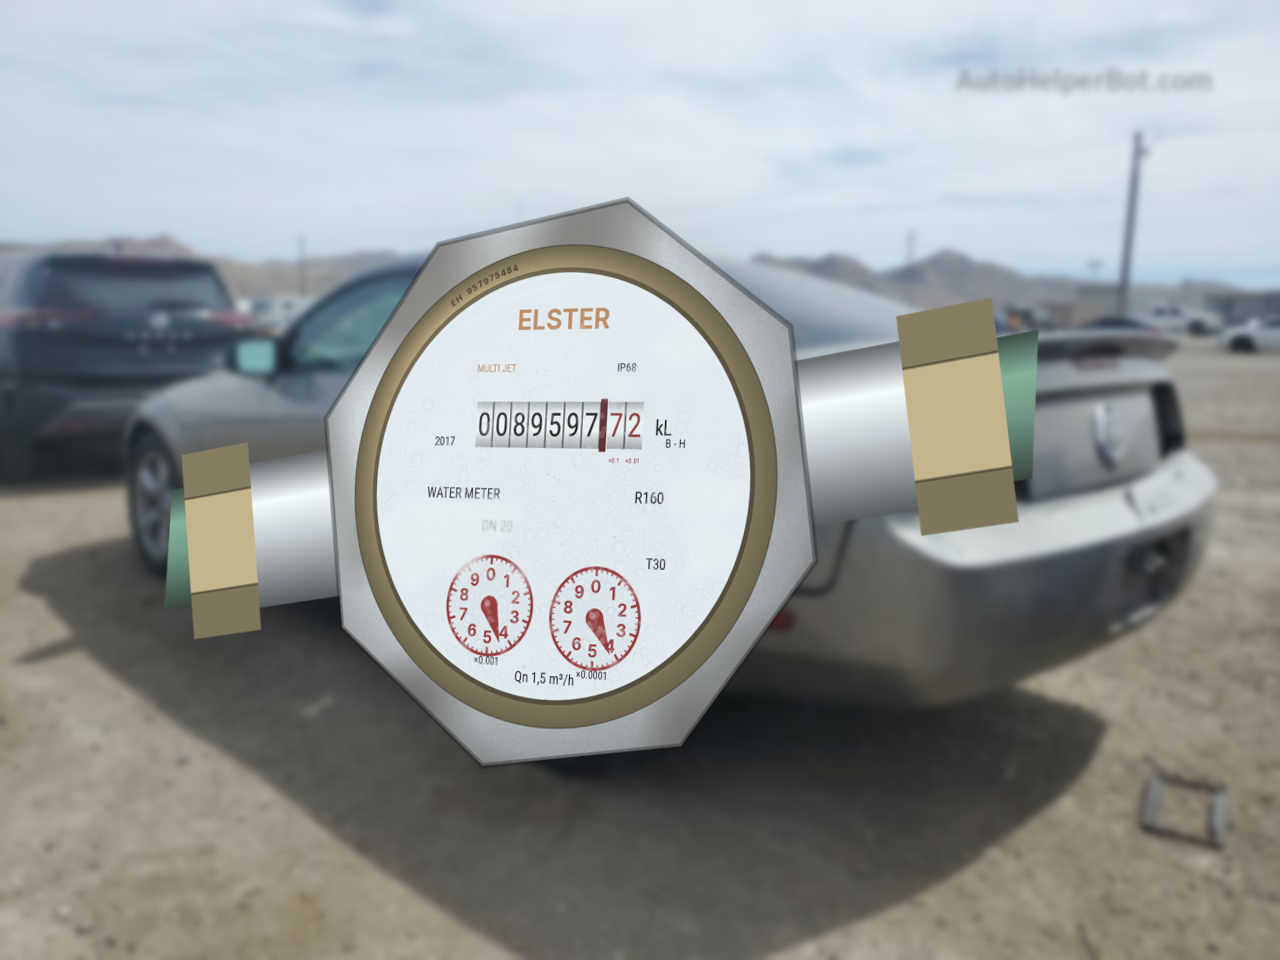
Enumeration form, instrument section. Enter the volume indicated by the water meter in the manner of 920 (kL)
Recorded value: 89597.7244 (kL)
